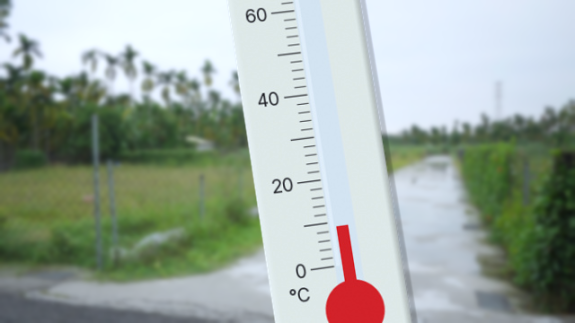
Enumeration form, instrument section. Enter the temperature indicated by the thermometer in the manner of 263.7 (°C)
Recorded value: 9 (°C)
